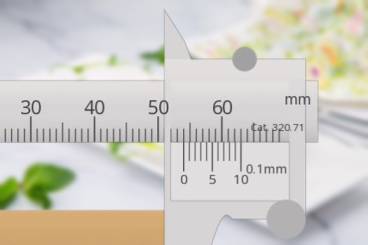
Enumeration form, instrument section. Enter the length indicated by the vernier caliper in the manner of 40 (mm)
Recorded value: 54.0 (mm)
